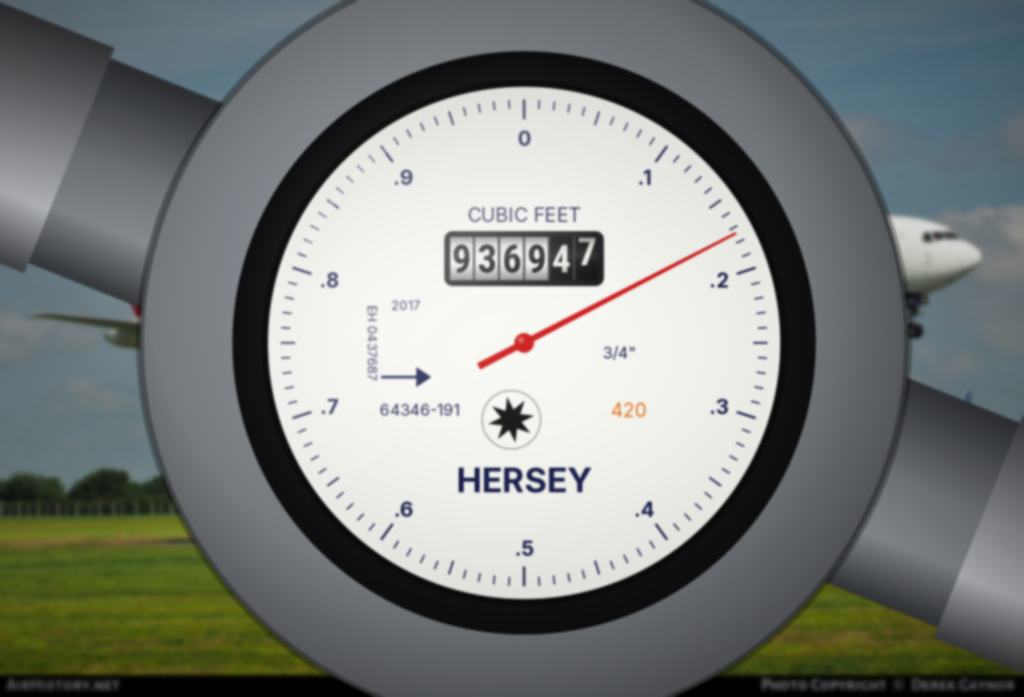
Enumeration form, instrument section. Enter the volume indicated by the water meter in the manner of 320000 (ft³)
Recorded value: 936947.17 (ft³)
